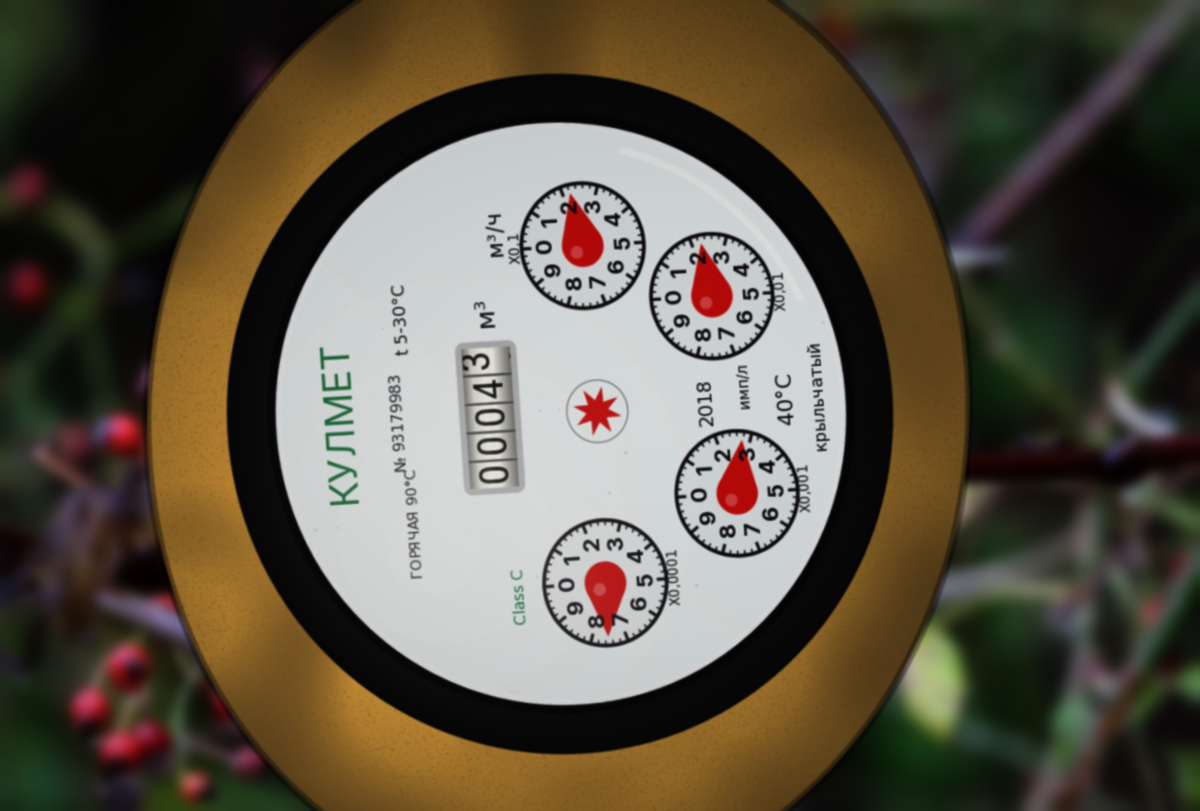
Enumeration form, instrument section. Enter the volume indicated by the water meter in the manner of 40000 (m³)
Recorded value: 43.2227 (m³)
